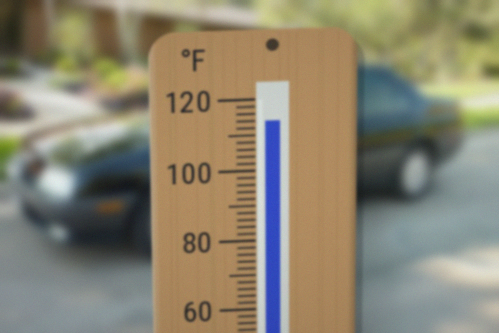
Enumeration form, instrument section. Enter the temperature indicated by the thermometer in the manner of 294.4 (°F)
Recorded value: 114 (°F)
